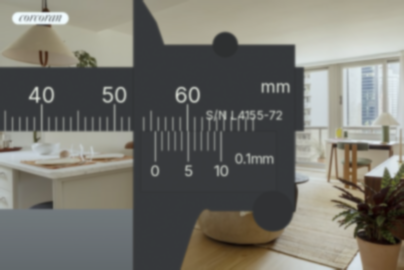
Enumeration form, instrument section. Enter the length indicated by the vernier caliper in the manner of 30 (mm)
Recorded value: 55.6 (mm)
